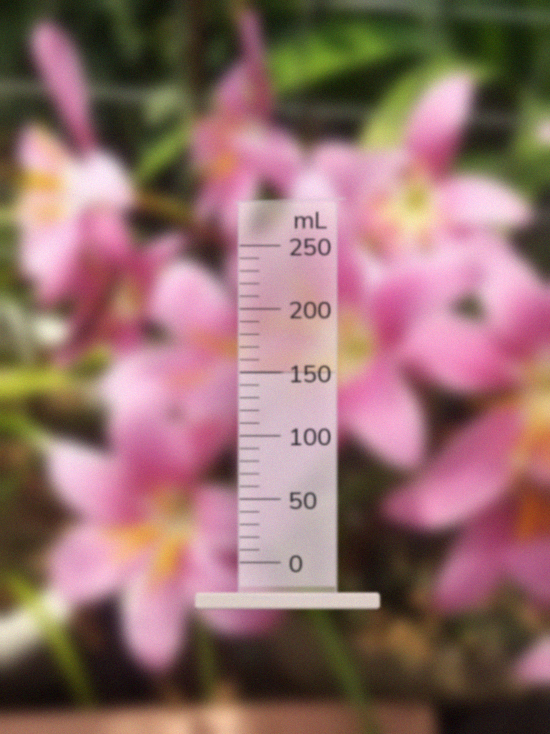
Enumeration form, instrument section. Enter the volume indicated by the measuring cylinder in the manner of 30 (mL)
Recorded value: 150 (mL)
